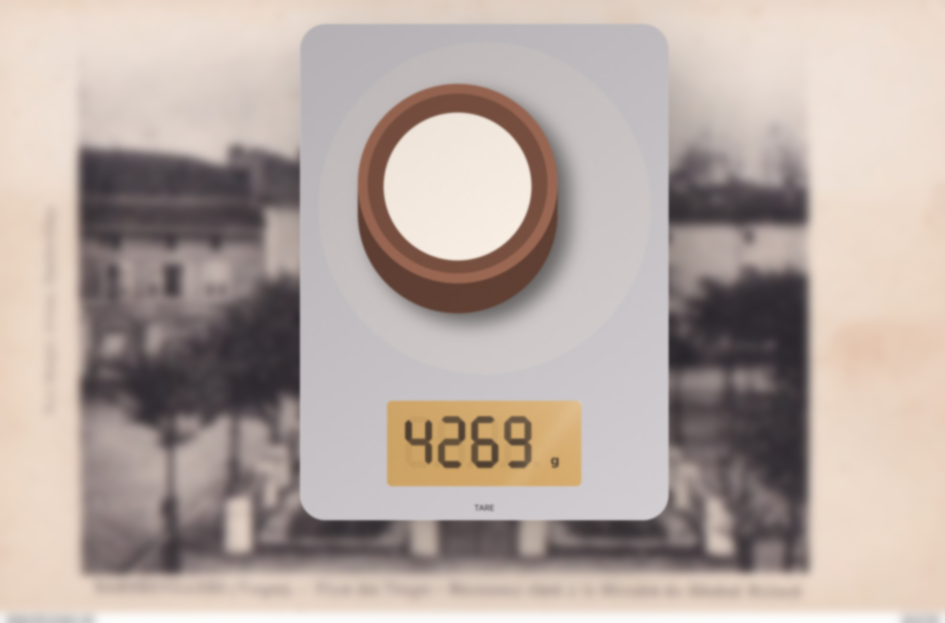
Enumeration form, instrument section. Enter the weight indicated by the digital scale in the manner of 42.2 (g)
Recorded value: 4269 (g)
